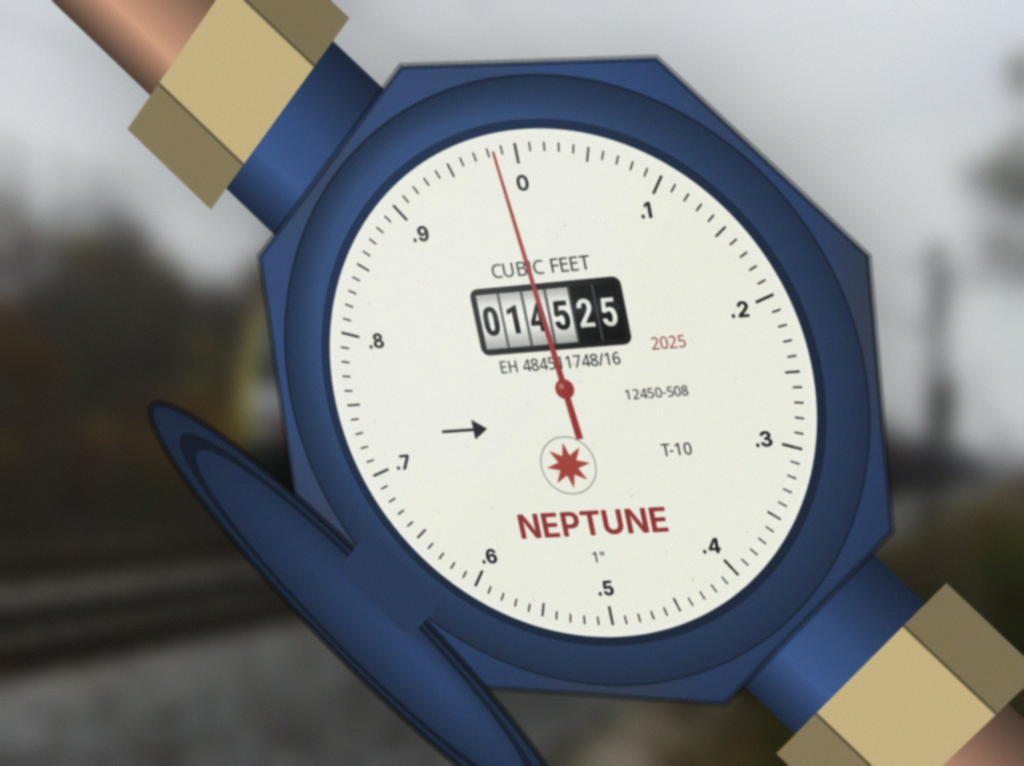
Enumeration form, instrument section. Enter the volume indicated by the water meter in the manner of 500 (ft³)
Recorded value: 14524.98 (ft³)
